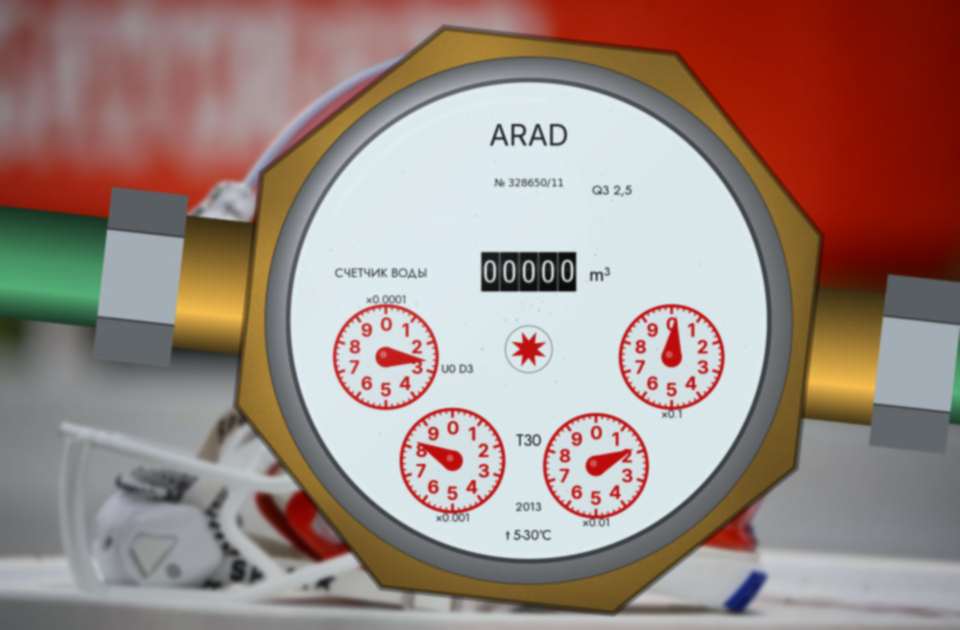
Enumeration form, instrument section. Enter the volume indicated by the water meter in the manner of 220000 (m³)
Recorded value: 0.0182 (m³)
